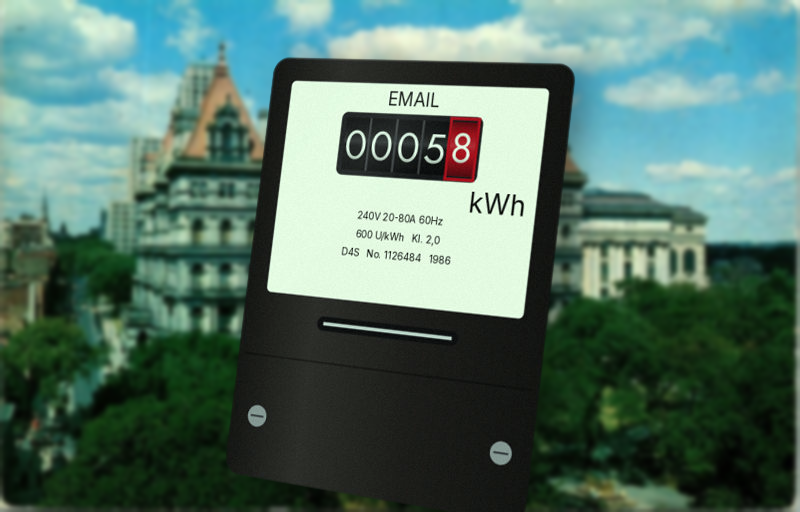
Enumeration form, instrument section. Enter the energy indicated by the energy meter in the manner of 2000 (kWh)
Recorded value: 5.8 (kWh)
